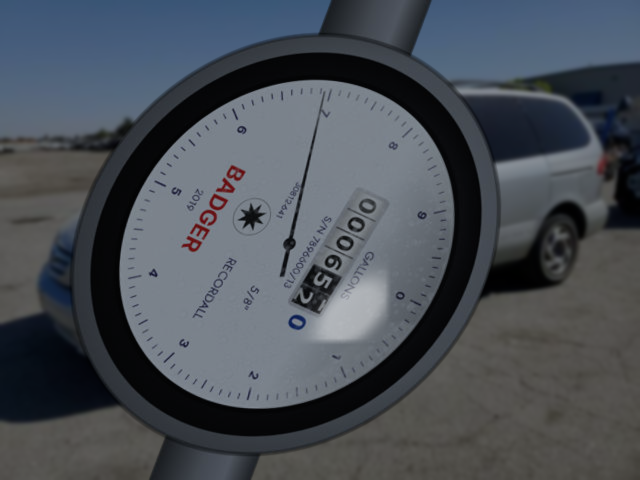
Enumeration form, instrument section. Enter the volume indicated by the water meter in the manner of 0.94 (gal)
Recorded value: 6516.9 (gal)
